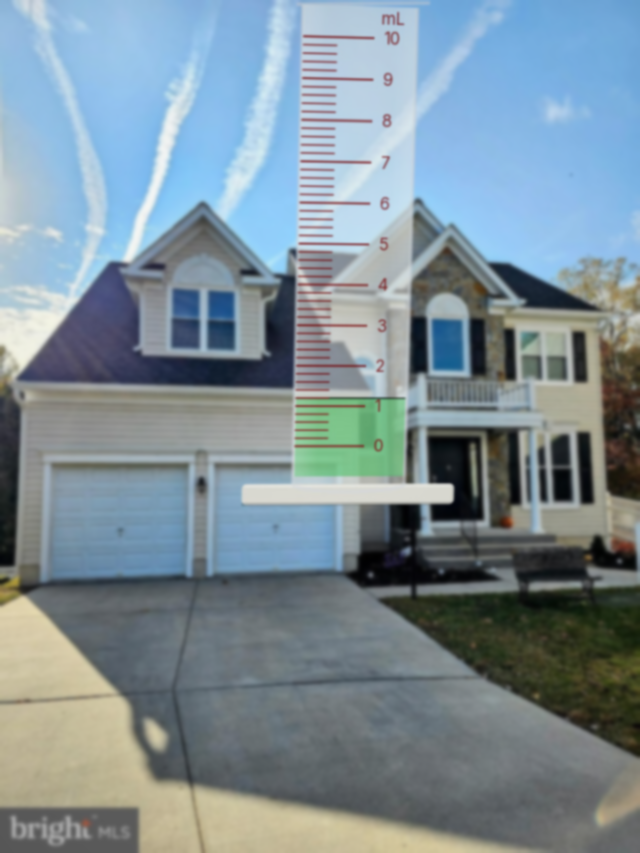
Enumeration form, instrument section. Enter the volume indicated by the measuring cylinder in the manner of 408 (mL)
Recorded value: 1.2 (mL)
